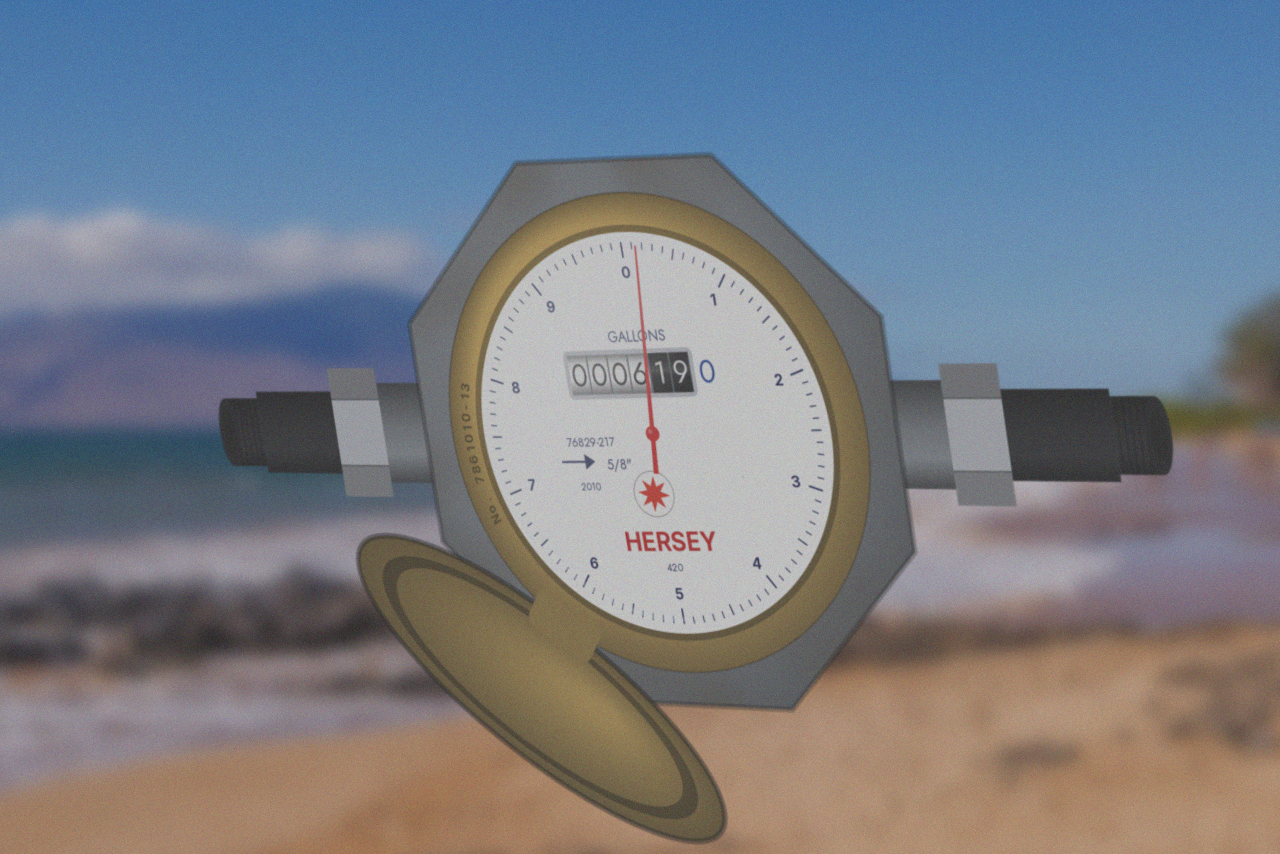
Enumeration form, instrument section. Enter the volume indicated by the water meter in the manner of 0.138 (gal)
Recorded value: 6190.1 (gal)
